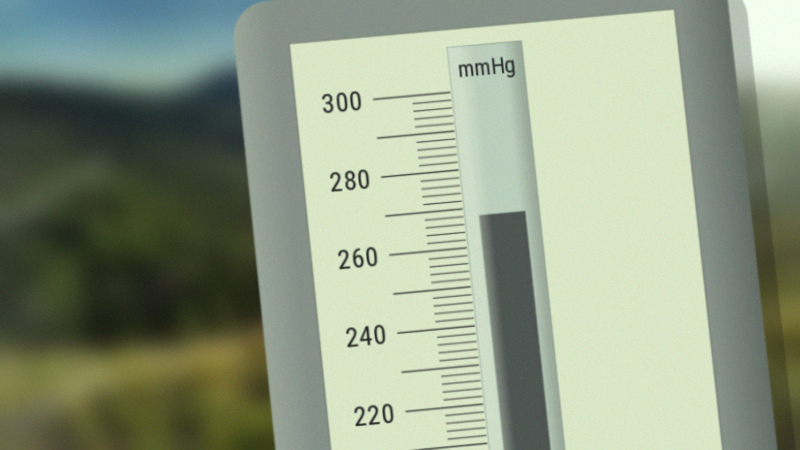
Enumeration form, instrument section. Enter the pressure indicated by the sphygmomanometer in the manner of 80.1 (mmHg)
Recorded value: 268 (mmHg)
